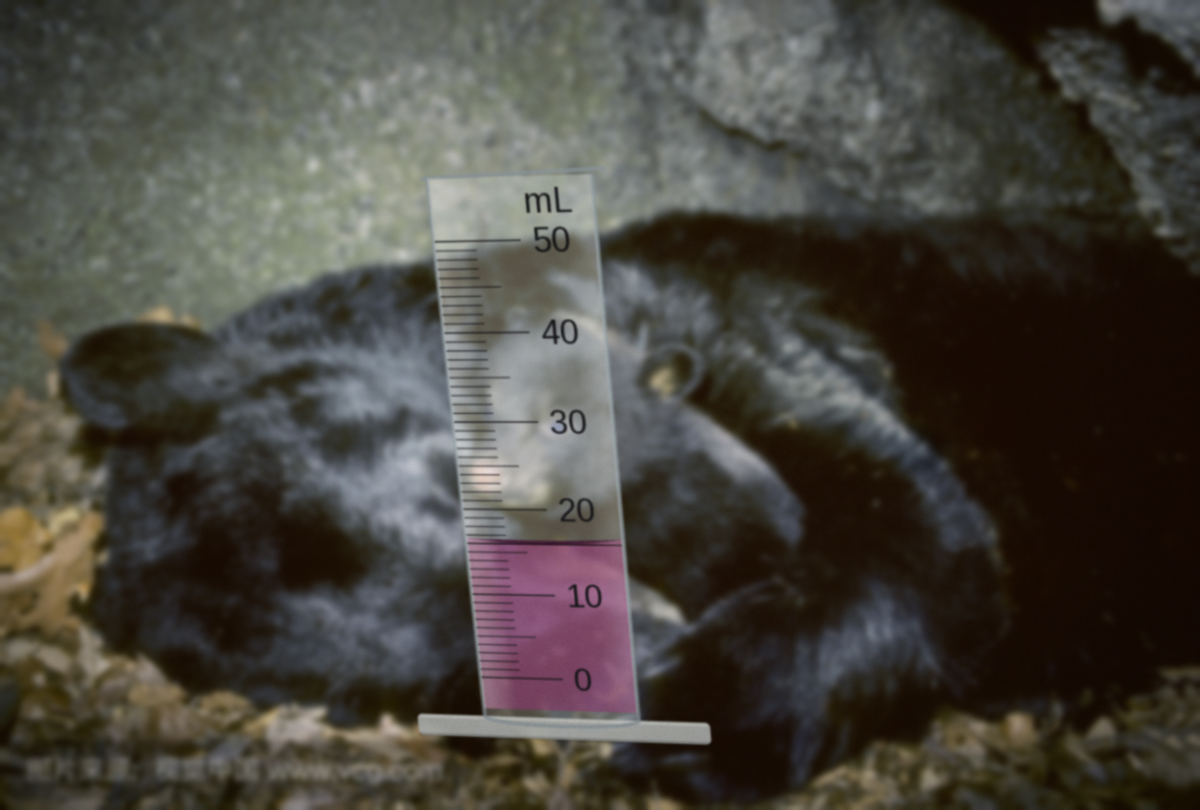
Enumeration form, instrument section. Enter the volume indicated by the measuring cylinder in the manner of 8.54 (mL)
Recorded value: 16 (mL)
